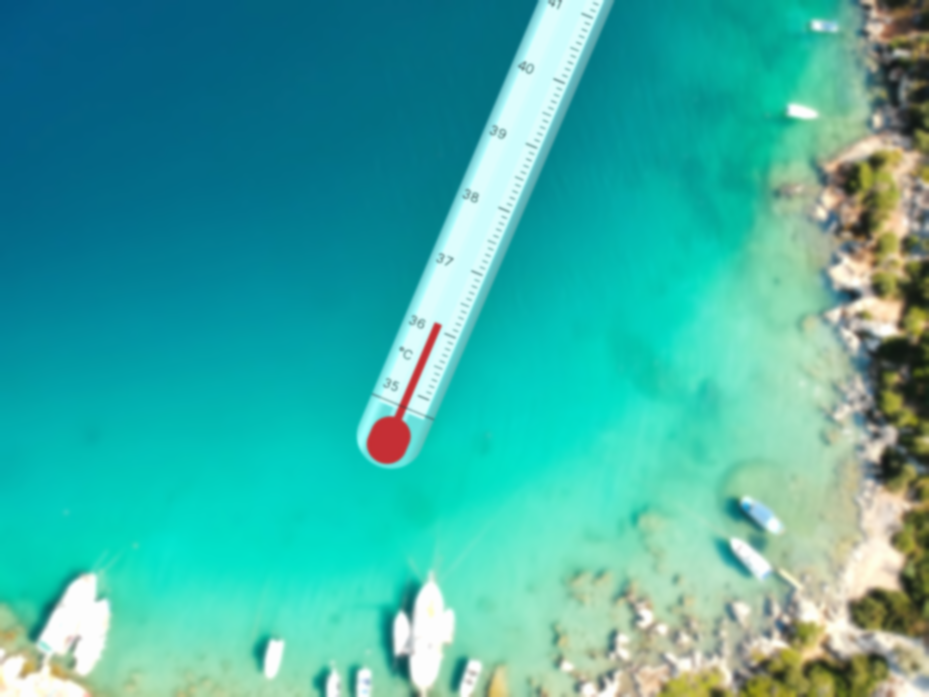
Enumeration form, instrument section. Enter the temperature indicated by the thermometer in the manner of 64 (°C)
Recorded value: 36.1 (°C)
